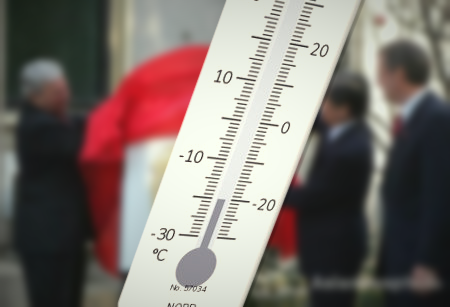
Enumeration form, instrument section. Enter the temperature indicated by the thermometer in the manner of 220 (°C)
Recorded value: -20 (°C)
